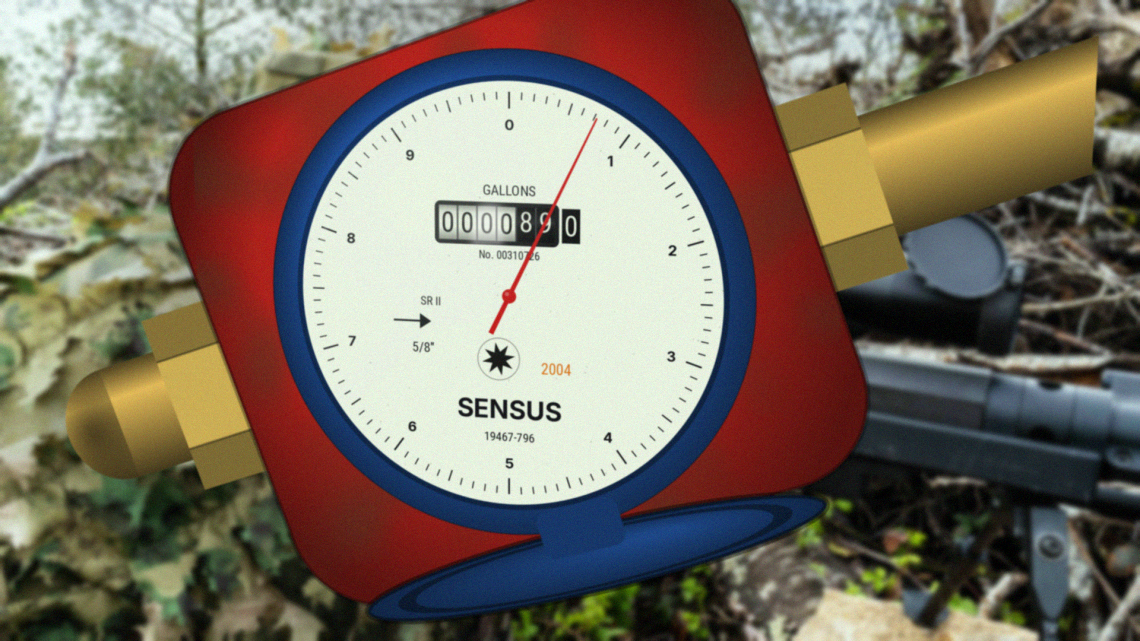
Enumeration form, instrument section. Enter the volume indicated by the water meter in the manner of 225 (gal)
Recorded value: 890.7 (gal)
